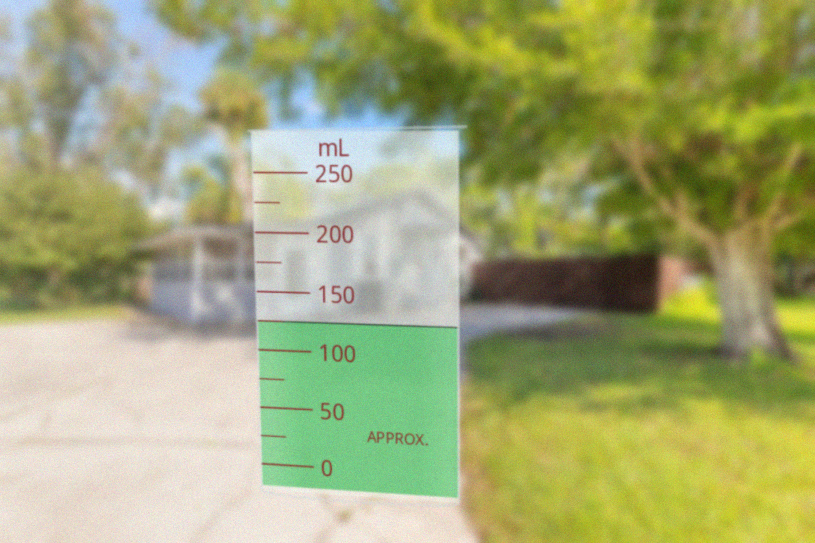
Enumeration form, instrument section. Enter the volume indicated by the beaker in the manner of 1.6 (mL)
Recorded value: 125 (mL)
